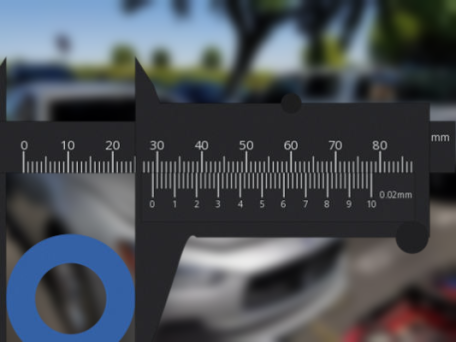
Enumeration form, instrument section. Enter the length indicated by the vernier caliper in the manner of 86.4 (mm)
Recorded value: 29.0 (mm)
